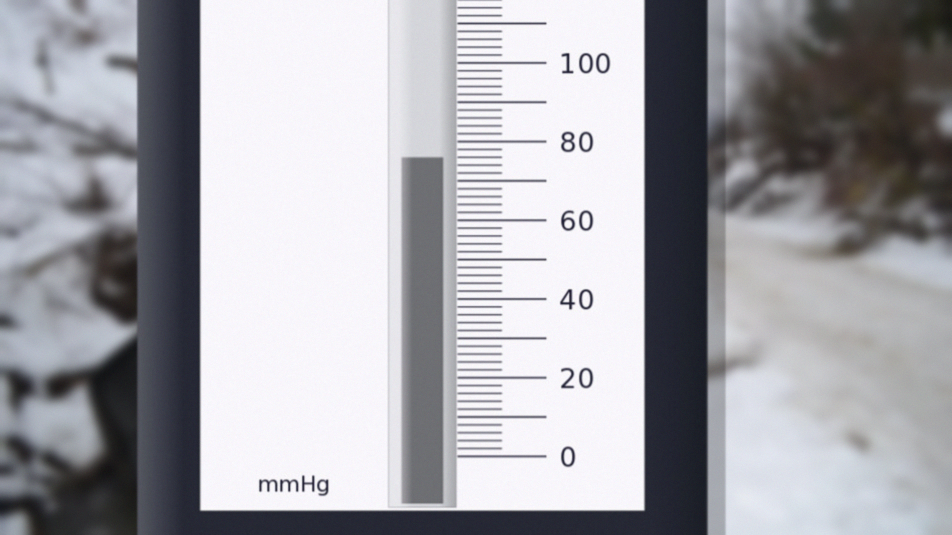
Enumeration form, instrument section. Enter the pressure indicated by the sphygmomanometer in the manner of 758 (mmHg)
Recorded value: 76 (mmHg)
